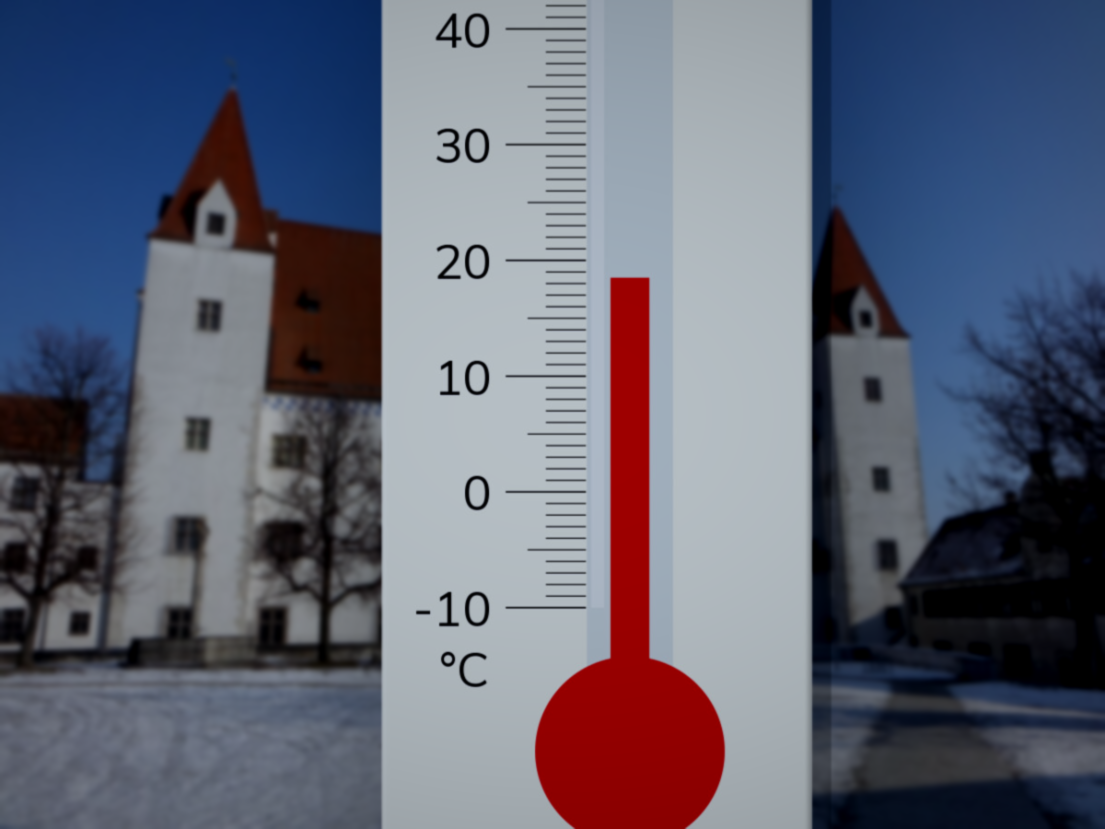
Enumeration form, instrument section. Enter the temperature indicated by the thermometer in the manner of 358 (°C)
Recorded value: 18.5 (°C)
